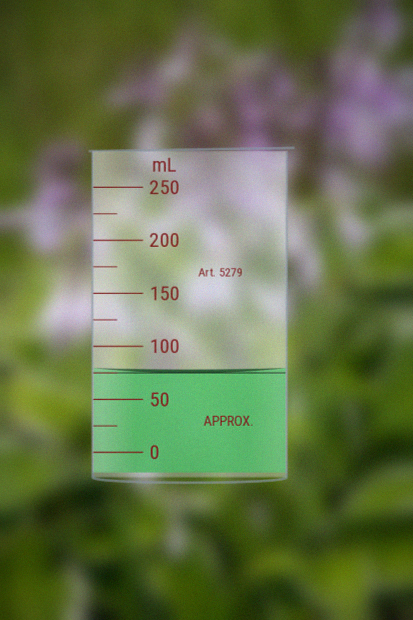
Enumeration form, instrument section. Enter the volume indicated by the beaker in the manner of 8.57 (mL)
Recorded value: 75 (mL)
